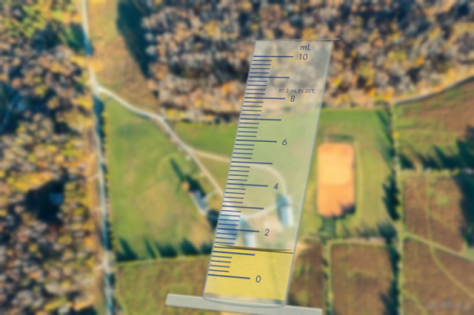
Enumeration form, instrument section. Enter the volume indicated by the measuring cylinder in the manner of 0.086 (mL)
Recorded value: 1.2 (mL)
